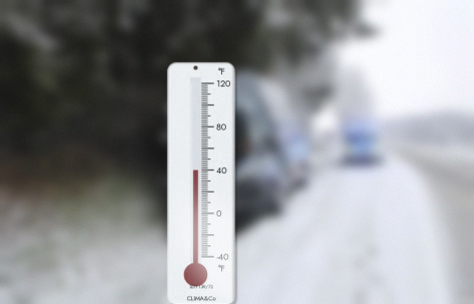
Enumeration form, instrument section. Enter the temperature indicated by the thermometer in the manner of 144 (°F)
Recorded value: 40 (°F)
